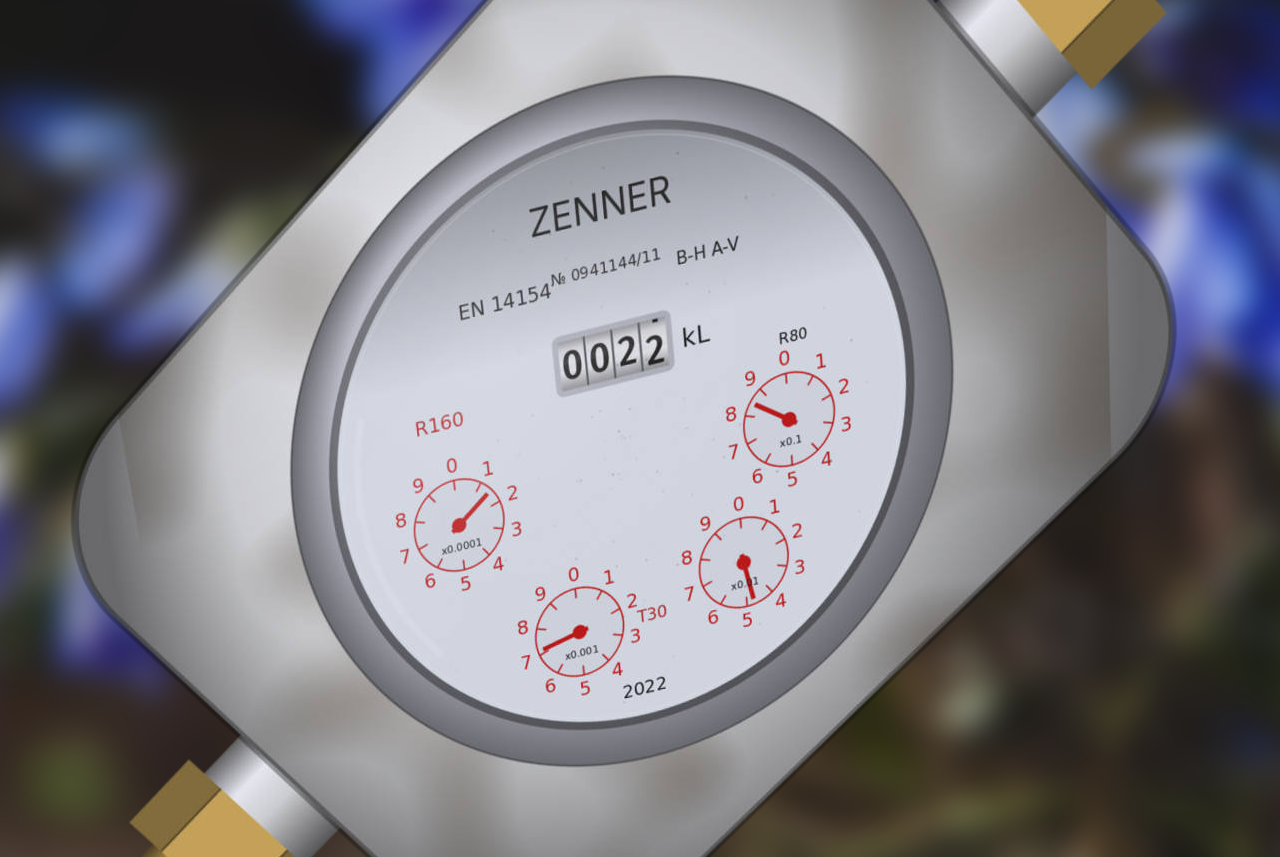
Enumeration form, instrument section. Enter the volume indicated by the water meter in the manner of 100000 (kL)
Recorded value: 21.8471 (kL)
